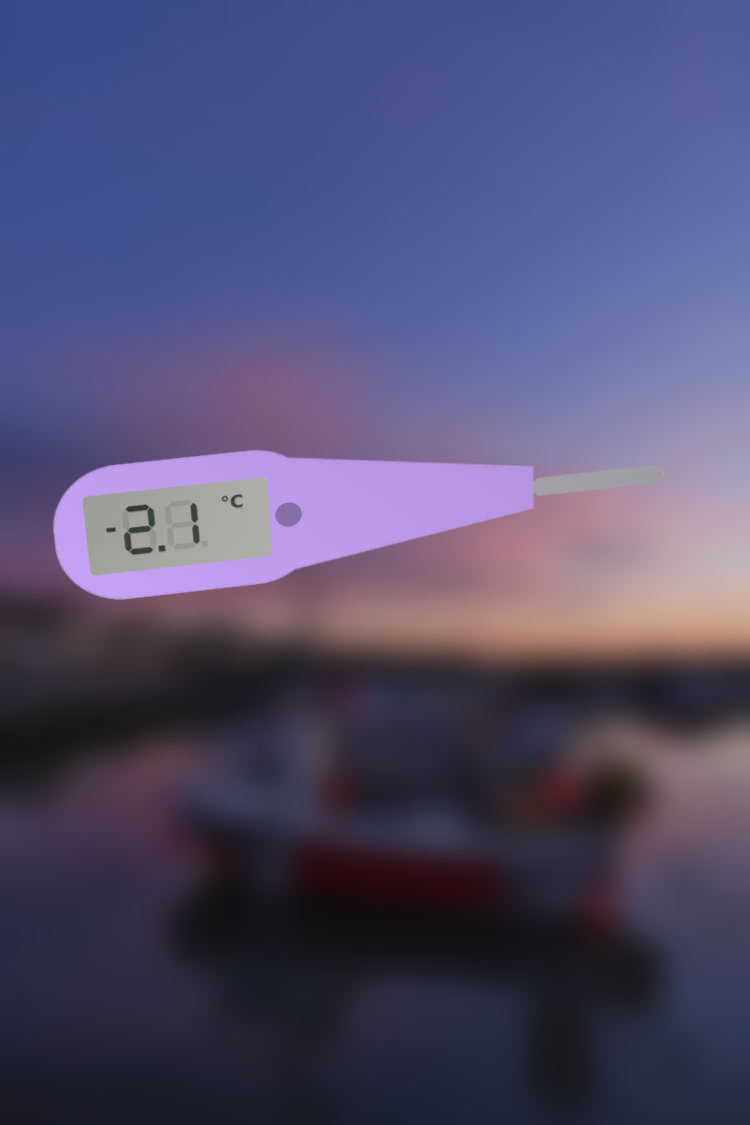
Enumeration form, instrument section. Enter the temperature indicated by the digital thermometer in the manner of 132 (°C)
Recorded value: -2.1 (°C)
